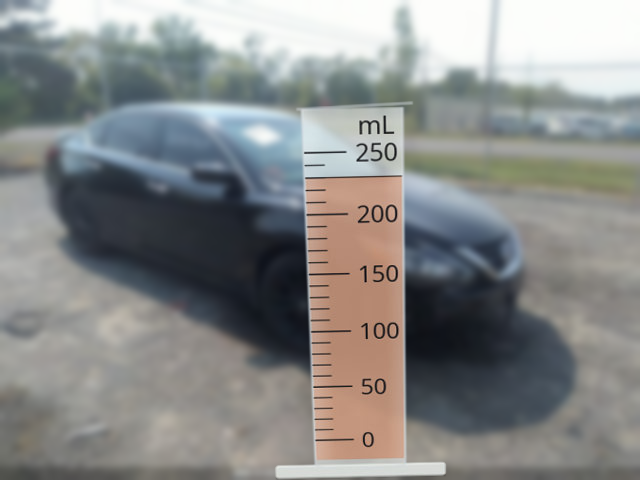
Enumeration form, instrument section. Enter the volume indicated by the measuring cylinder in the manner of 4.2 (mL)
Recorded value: 230 (mL)
